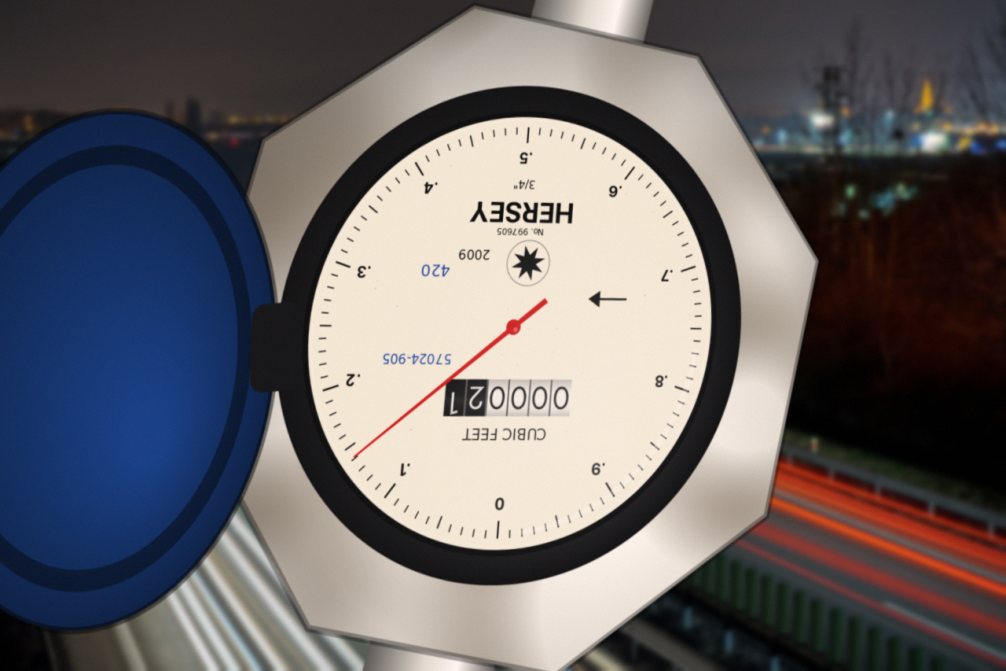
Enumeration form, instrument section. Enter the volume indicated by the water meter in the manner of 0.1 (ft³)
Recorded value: 21.14 (ft³)
